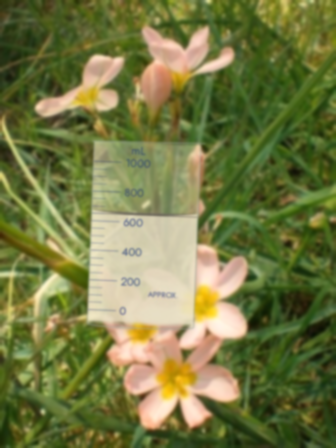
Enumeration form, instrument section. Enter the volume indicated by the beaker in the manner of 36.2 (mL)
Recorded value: 650 (mL)
